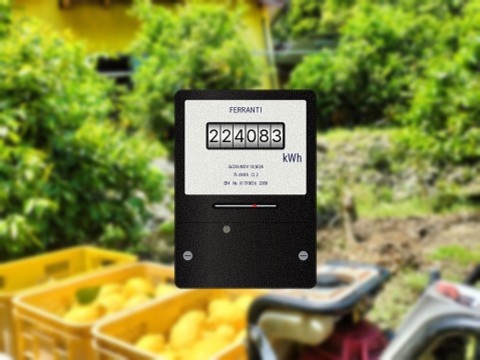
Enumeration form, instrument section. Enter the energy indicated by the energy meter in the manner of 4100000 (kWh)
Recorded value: 224083 (kWh)
